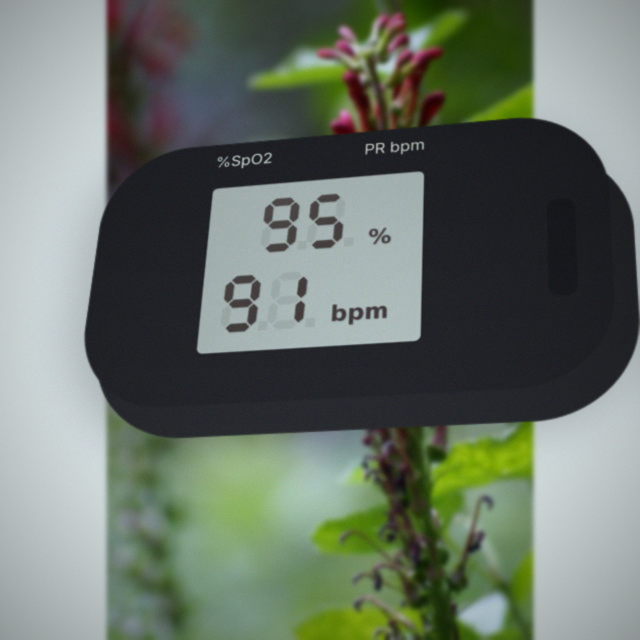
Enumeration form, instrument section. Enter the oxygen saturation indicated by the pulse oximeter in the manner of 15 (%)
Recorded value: 95 (%)
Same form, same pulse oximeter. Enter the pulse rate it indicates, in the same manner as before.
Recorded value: 91 (bpm)
